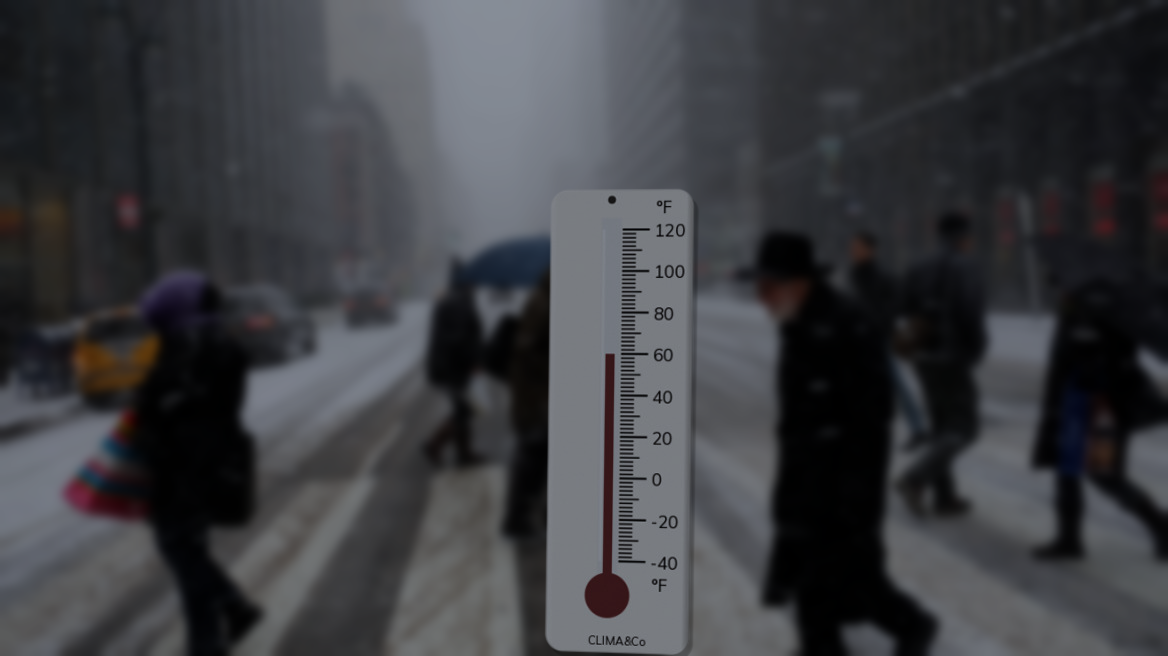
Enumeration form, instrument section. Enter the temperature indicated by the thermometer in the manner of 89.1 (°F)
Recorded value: 60 (°F)
